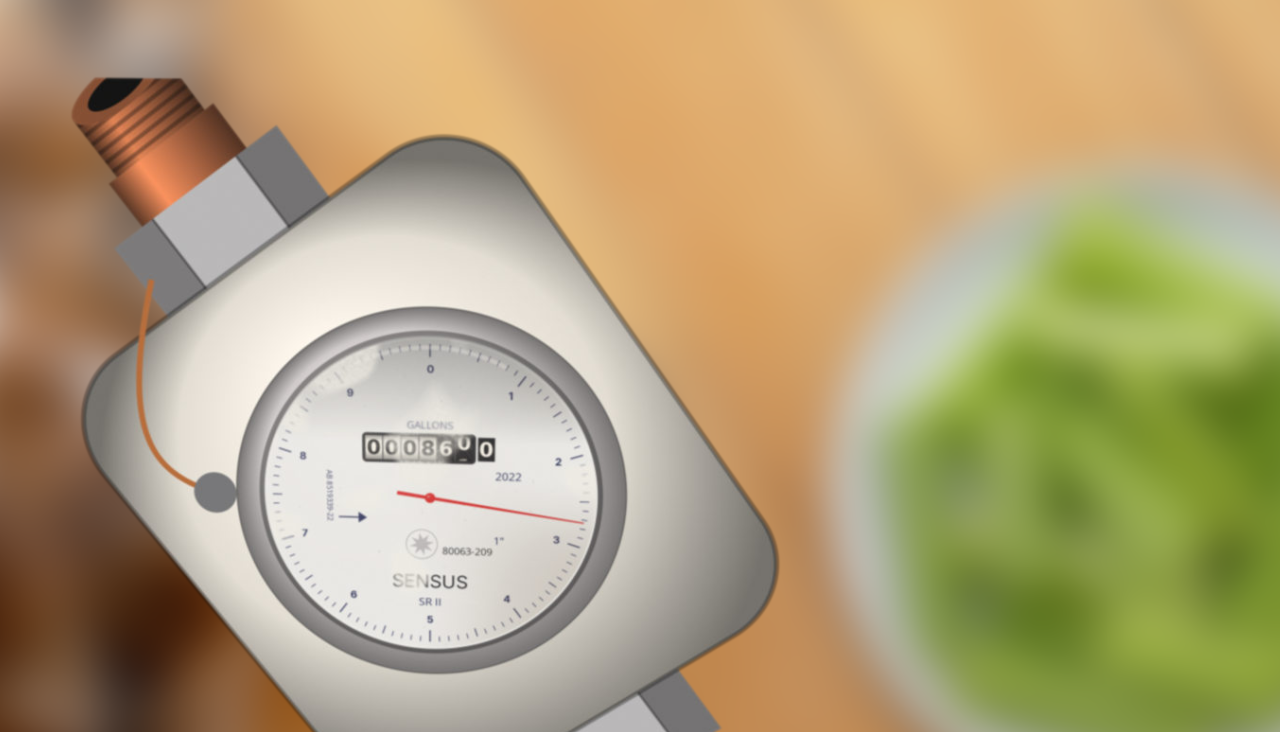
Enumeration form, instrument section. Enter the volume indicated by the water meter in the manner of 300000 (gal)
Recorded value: 8602.7 (gal)
